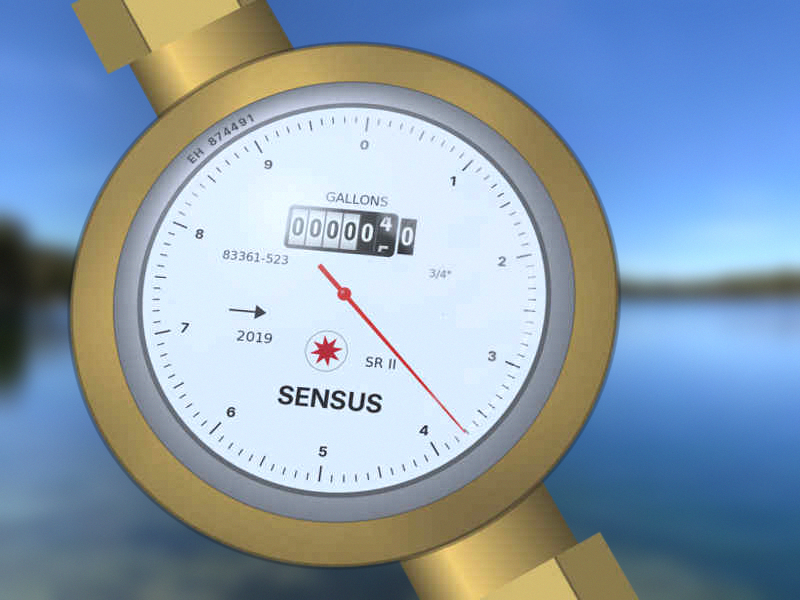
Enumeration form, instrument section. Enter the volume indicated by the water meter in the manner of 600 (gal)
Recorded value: 43.7 (gal)
